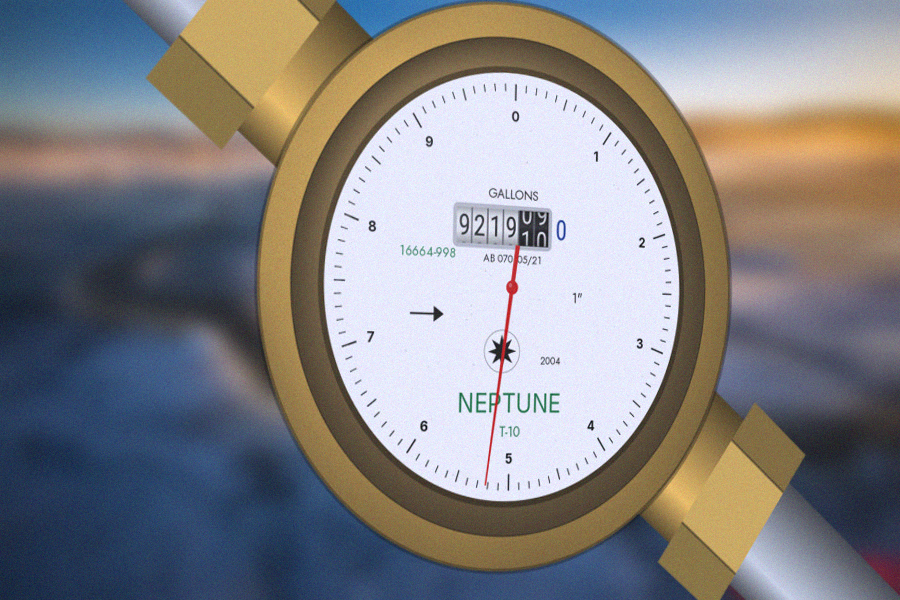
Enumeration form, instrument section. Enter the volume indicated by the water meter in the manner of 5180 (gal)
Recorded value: 9219095.2 (gal)
